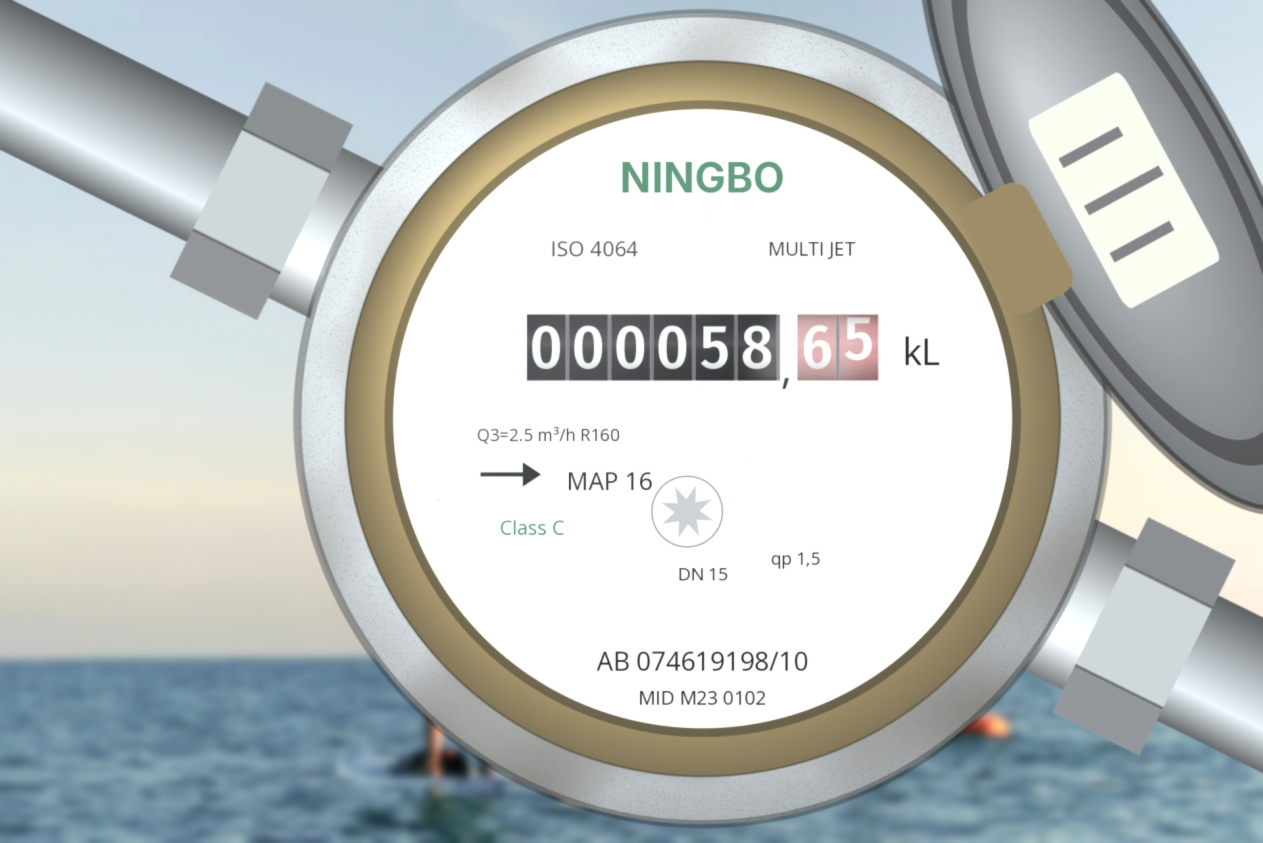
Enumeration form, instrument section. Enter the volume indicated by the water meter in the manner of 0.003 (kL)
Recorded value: 58.65 (kL)
